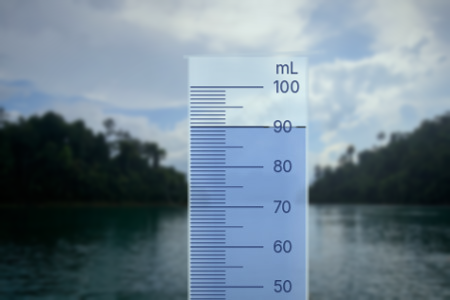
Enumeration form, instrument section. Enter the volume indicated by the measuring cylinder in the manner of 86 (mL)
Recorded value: 90 (mL)
